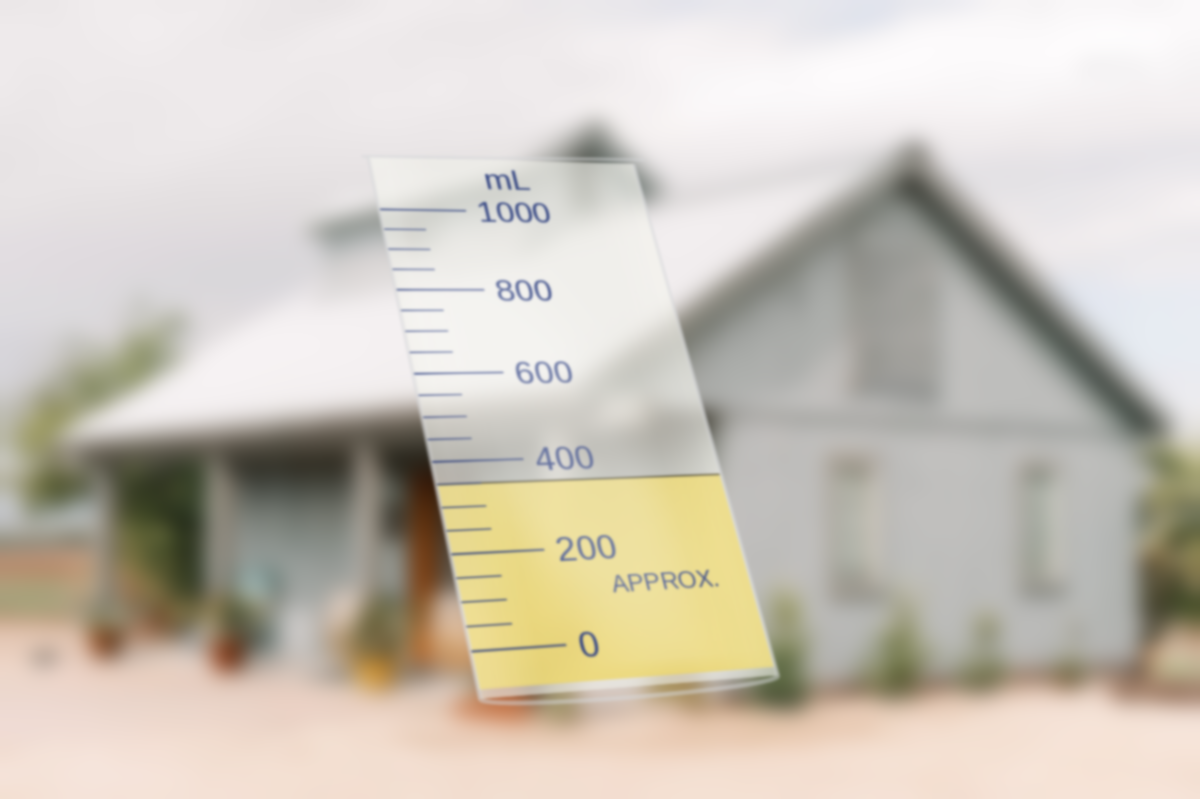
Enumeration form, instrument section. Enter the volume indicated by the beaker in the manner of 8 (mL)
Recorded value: 350 (mL)
